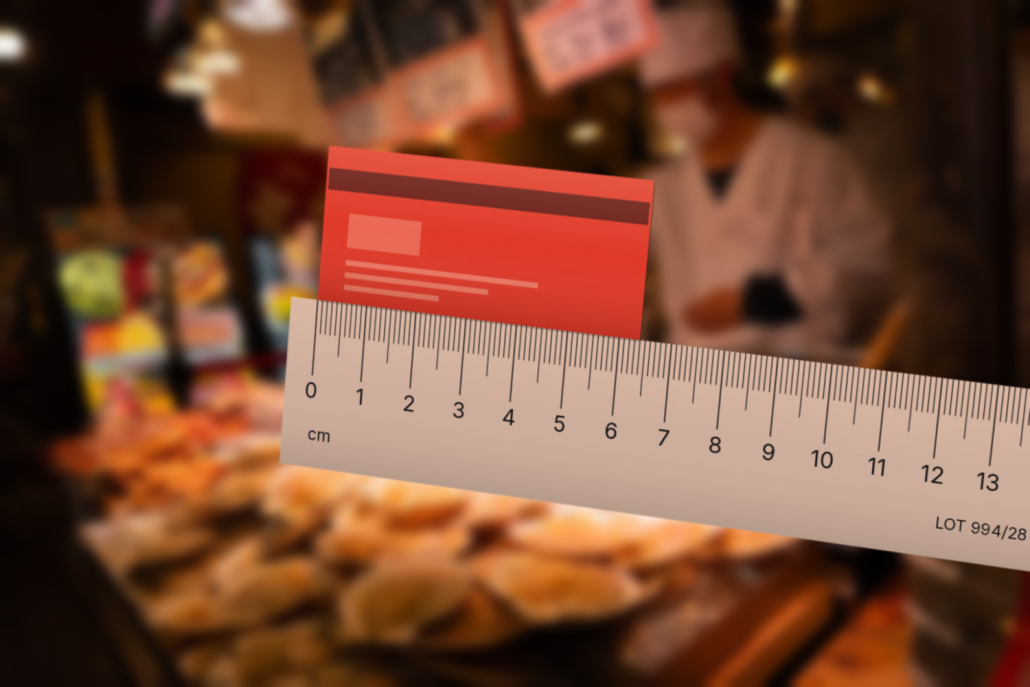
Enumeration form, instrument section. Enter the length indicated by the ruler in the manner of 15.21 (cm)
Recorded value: 6.4 (cm)
